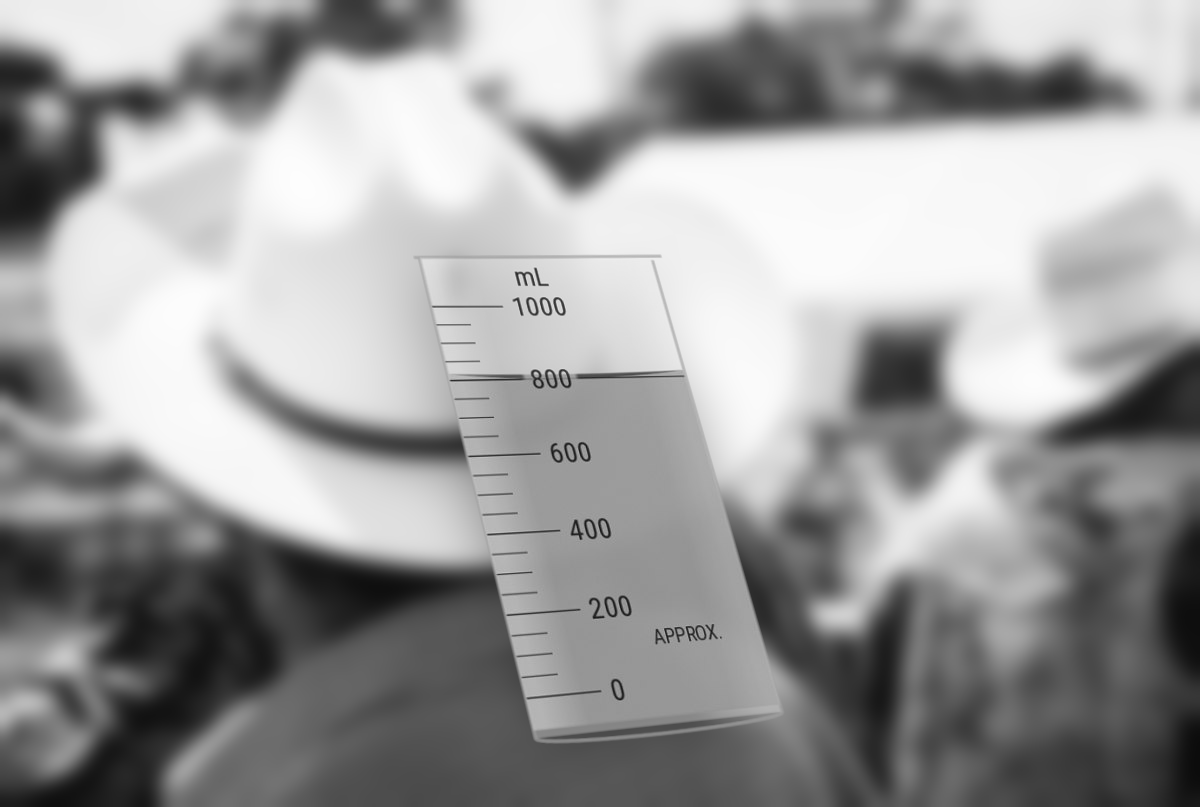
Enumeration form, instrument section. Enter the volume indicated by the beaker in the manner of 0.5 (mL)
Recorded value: 800 (mL)
